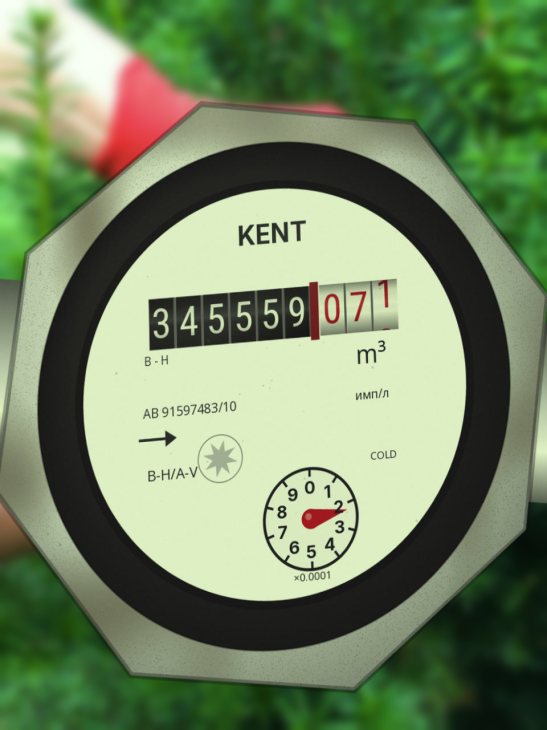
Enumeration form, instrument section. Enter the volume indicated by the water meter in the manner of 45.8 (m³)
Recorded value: 345559.0712 (m³)
